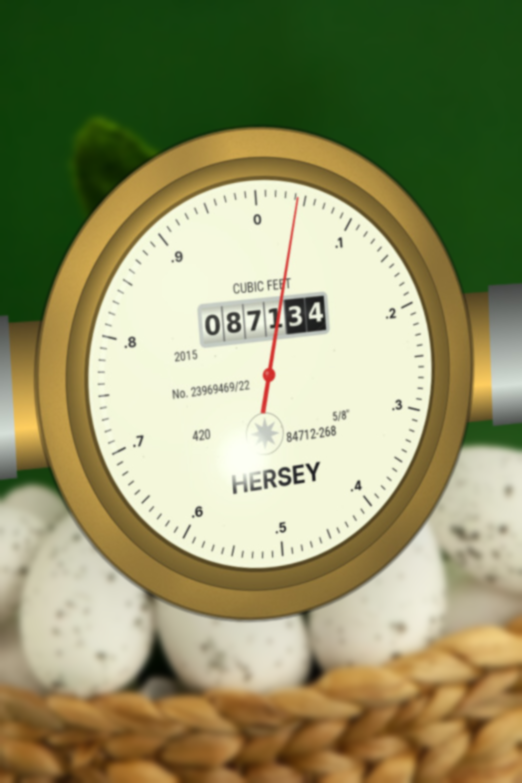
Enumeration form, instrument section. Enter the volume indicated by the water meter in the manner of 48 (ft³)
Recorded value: 87134.04 (ft³)
